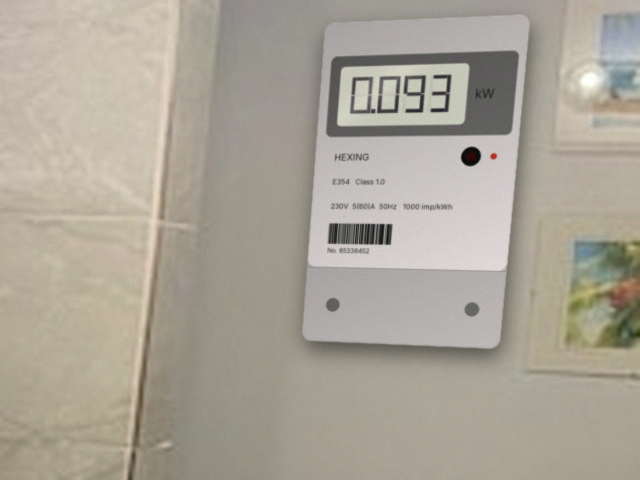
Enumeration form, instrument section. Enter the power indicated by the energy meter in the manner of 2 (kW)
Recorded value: 0.093 (kW)
